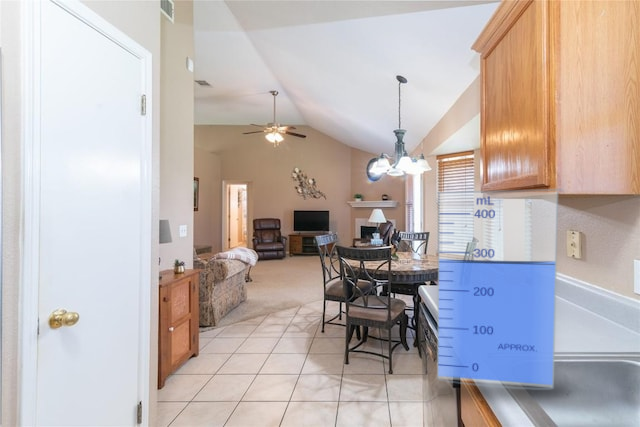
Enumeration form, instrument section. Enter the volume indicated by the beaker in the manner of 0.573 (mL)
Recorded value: 275 (mL)
